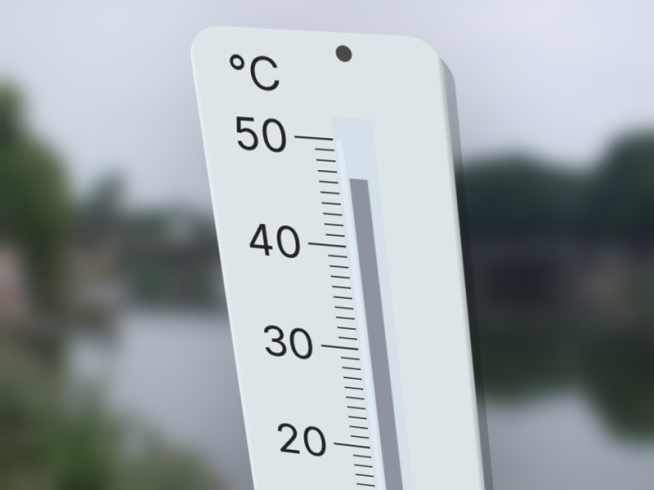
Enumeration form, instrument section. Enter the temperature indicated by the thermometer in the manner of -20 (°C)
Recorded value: 46.5 (°C)
